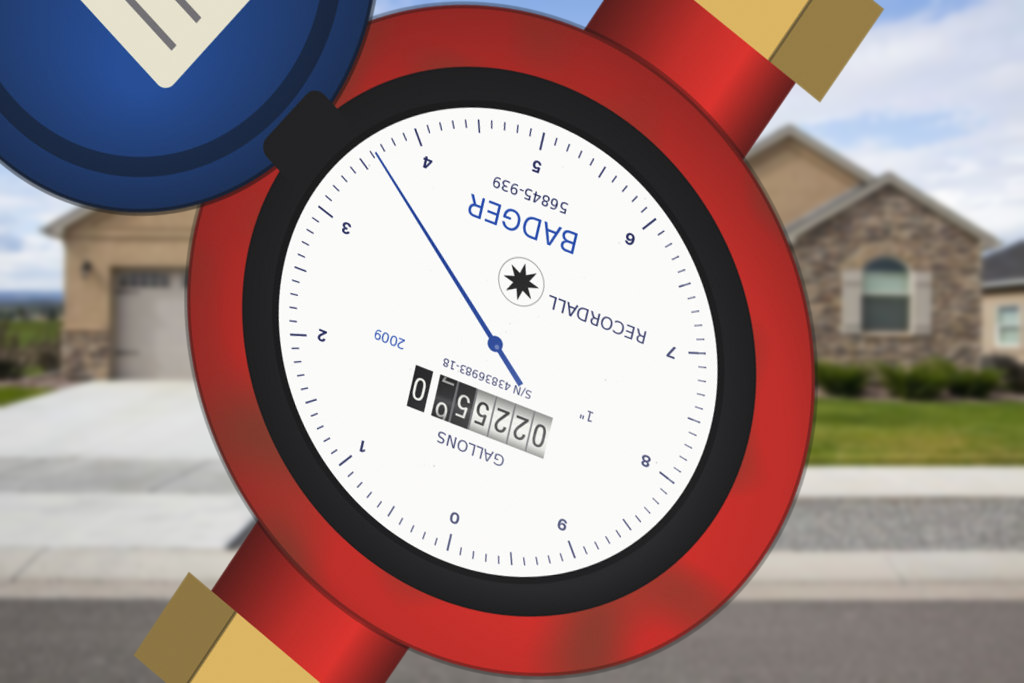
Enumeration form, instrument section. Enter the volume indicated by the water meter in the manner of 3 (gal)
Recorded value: 225563.6 (gal)
